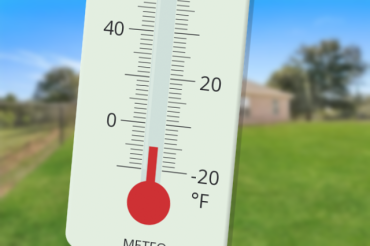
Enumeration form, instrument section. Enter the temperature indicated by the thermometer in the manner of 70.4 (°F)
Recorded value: -10 (°F)
